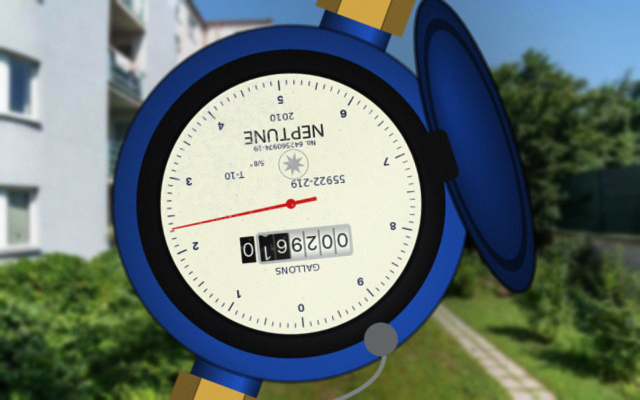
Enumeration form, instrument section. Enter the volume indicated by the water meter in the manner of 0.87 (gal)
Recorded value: 29612.3 (gal)
